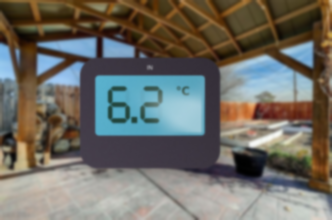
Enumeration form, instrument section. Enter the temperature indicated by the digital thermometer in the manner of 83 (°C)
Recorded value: 6.2 (°C)
